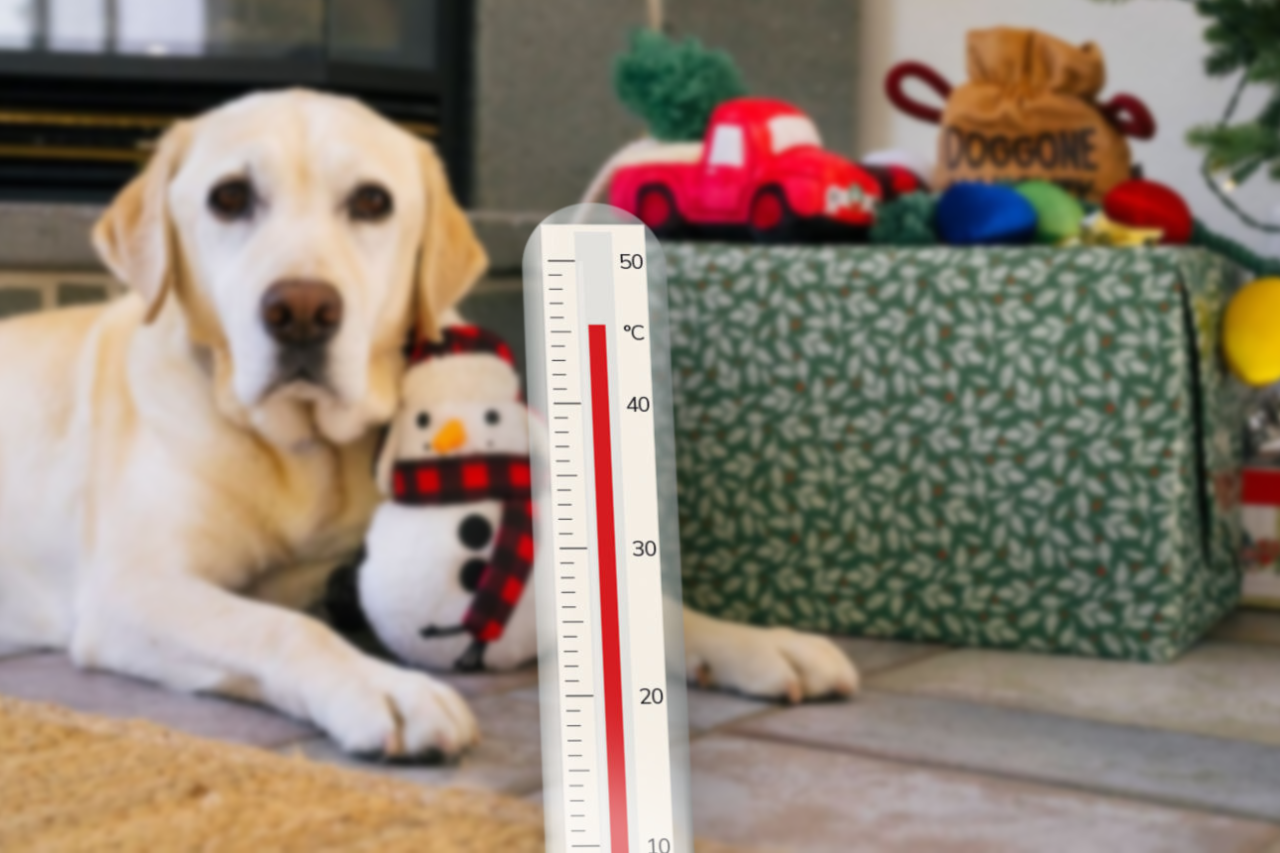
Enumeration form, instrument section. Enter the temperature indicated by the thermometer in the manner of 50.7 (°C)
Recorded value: 45.5 (°C)
